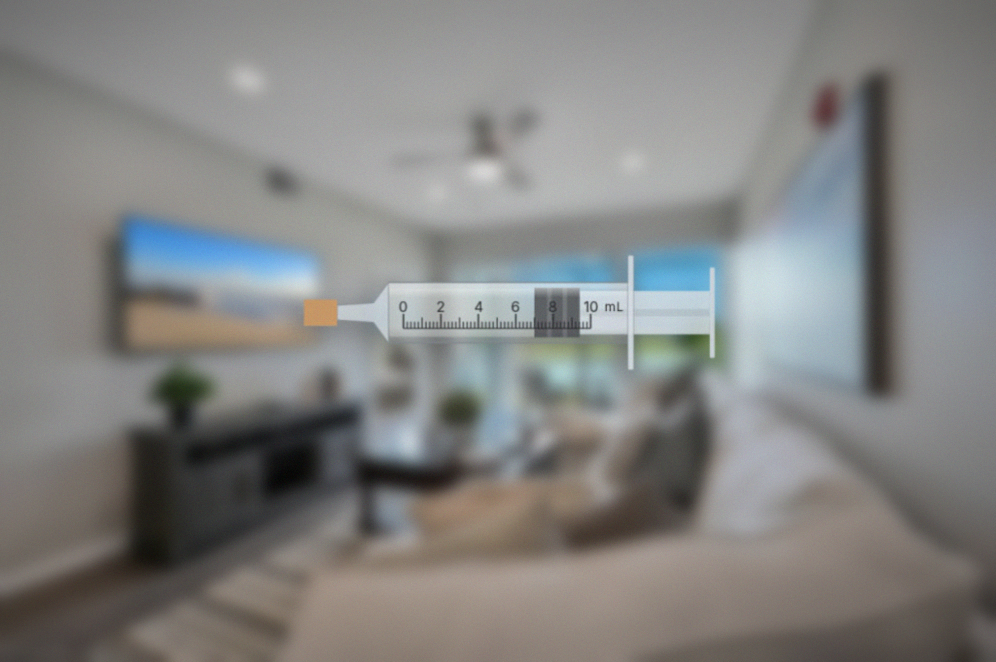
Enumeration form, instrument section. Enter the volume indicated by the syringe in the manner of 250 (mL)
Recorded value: 7 (mL)
